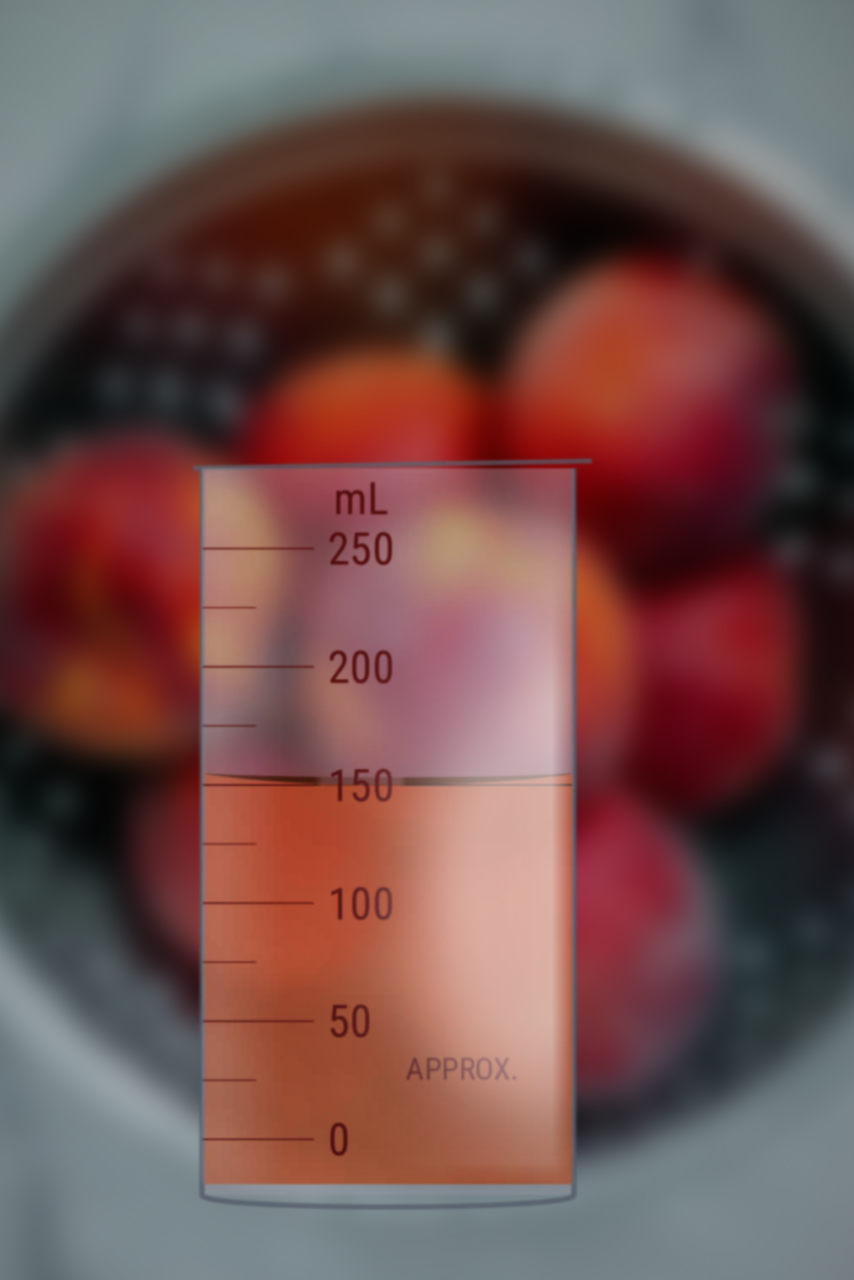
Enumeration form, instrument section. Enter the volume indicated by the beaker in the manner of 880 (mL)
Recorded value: 150 (mL)
